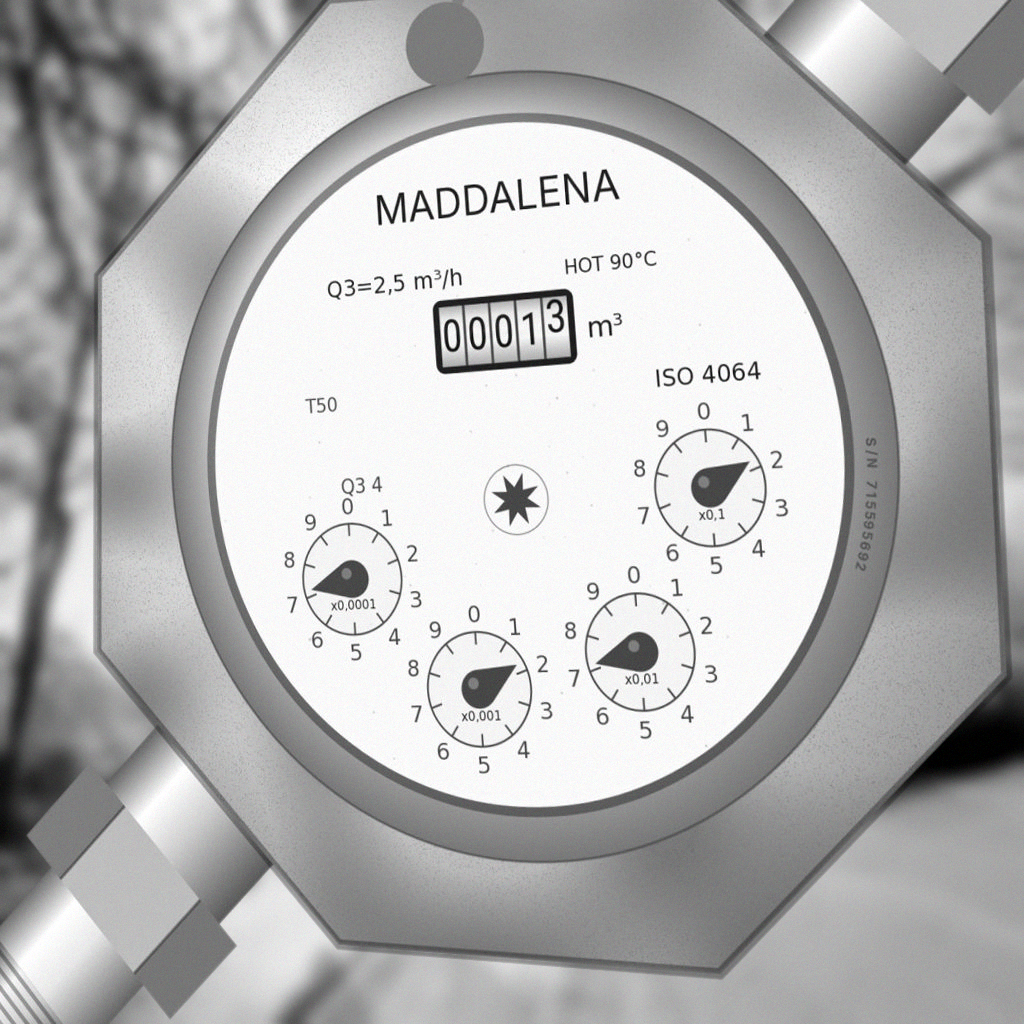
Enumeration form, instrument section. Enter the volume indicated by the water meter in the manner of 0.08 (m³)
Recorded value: 13.1717 (m³)
